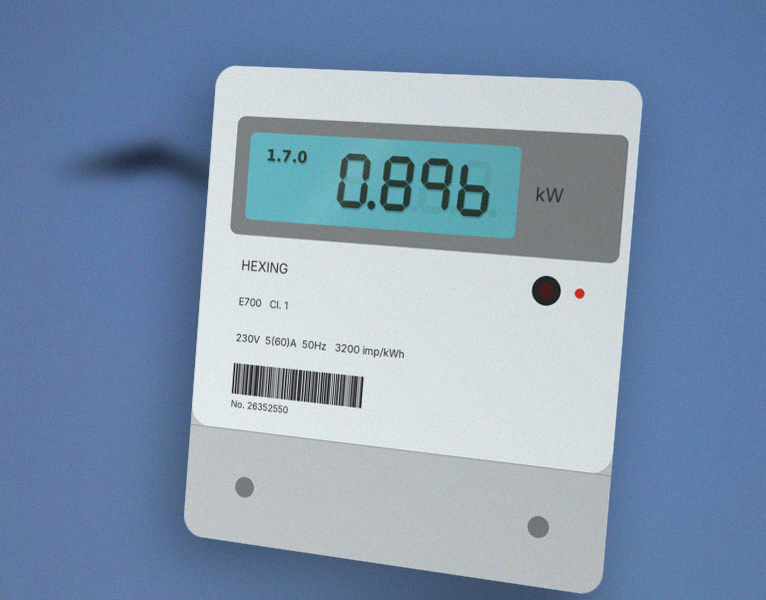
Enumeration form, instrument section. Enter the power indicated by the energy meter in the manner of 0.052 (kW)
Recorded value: 0.896 (kW)
